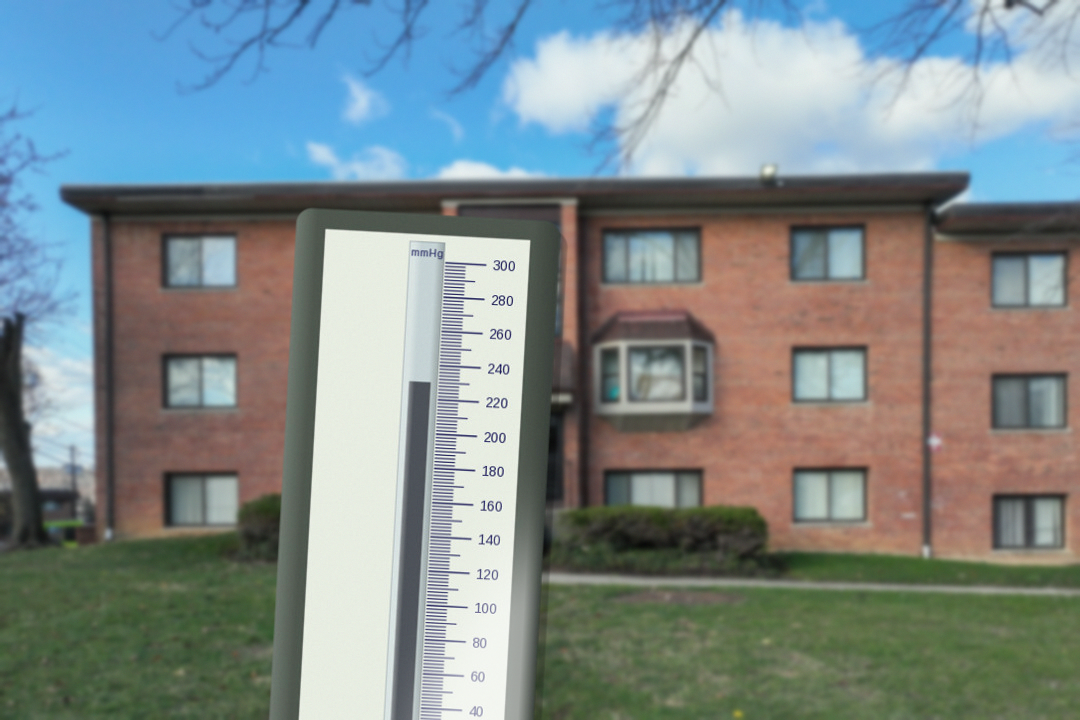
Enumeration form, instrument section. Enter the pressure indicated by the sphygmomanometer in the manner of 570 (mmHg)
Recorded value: 230 (mmHg)
